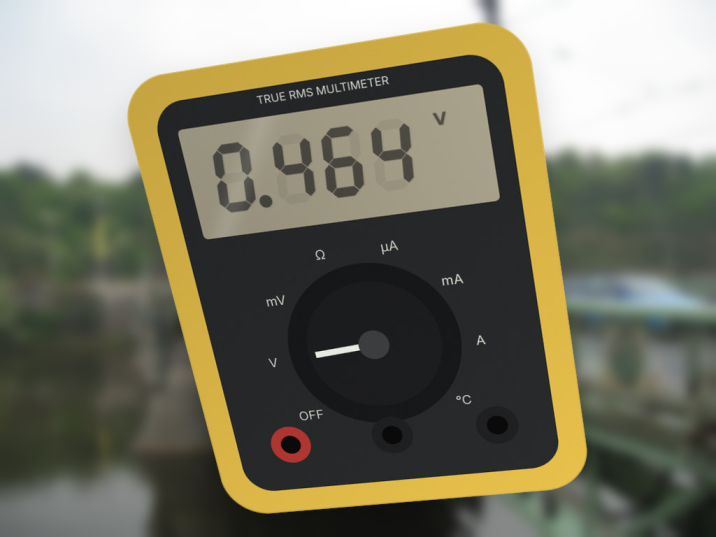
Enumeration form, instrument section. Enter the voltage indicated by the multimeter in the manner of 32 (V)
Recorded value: 0.464 (V)
